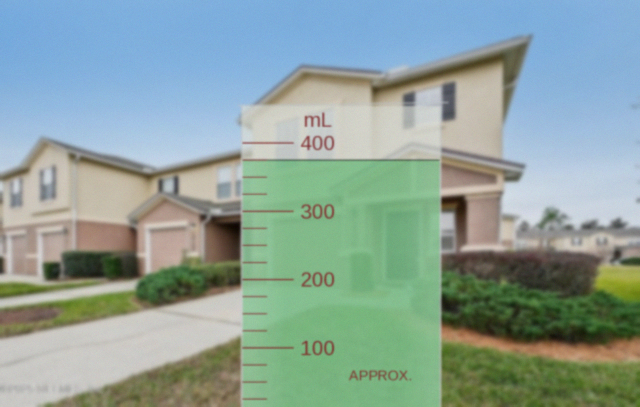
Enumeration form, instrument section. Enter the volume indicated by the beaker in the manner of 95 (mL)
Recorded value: 375 (mL)
